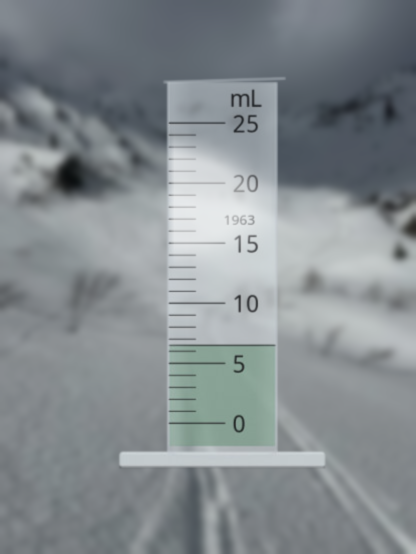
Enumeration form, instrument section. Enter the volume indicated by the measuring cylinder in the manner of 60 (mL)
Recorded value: 6.5 (mL)
